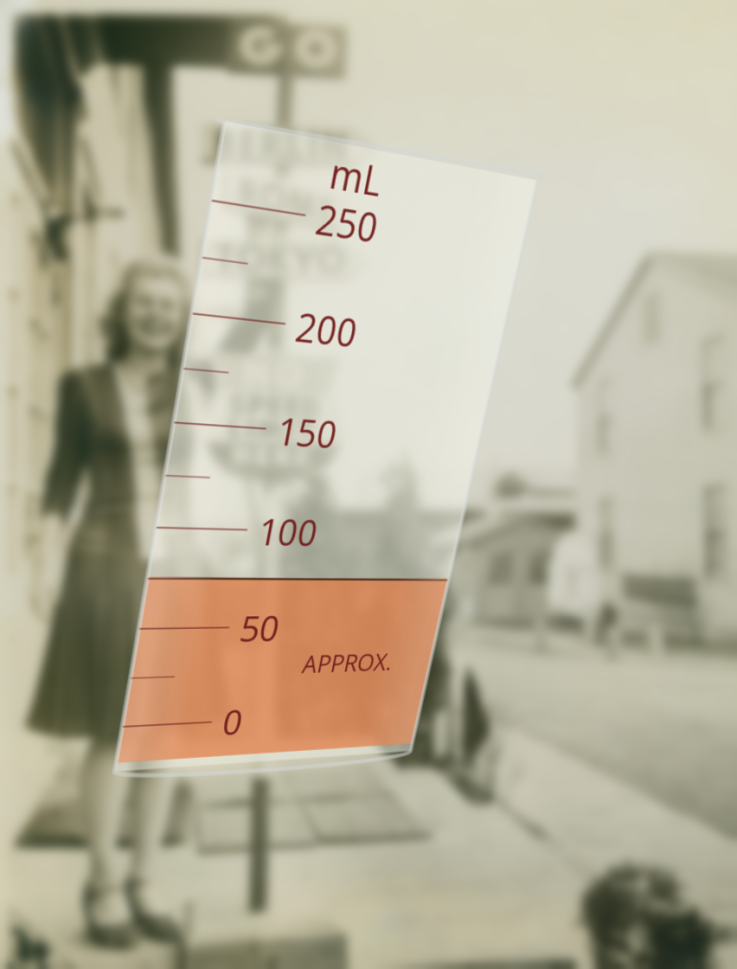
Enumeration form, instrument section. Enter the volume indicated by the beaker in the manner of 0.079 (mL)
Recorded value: 75 (mL)
